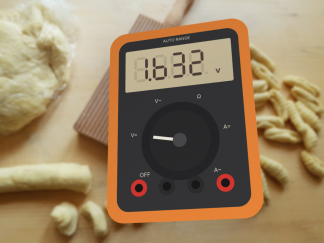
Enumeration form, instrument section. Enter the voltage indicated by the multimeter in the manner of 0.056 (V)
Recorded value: 1.632 (V)
